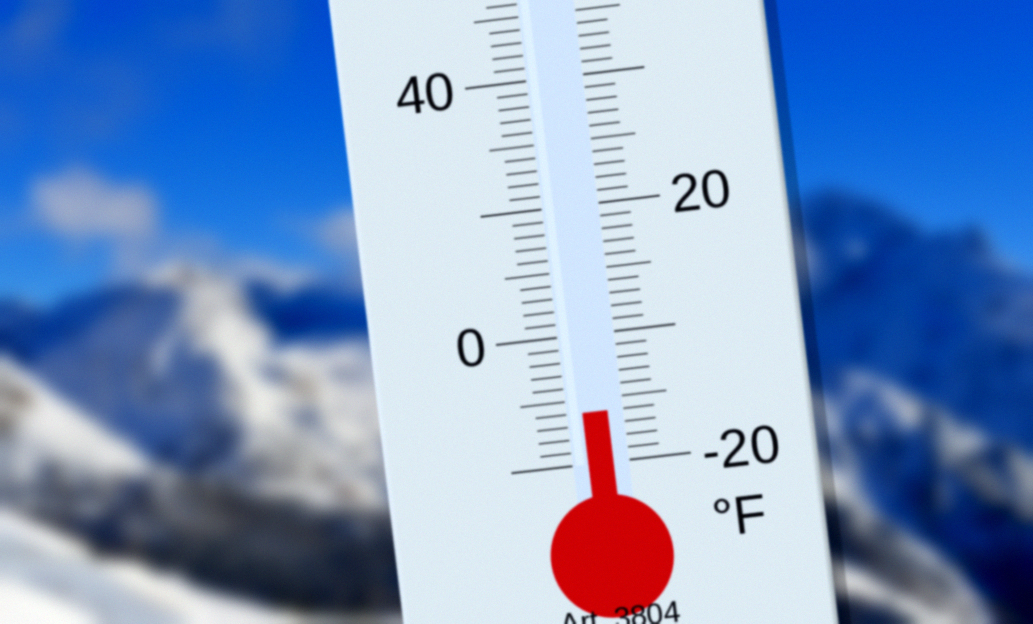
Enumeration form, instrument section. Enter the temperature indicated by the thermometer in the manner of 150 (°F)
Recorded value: -12 (°F)
